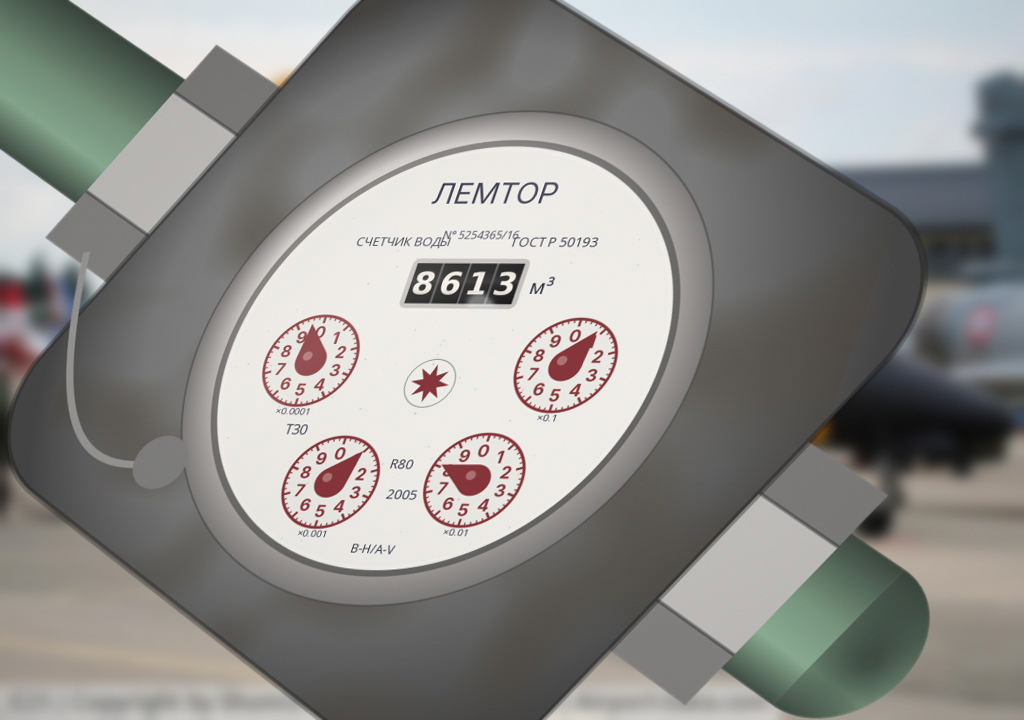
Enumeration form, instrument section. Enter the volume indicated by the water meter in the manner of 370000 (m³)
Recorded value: 8613.0809 (m³)
